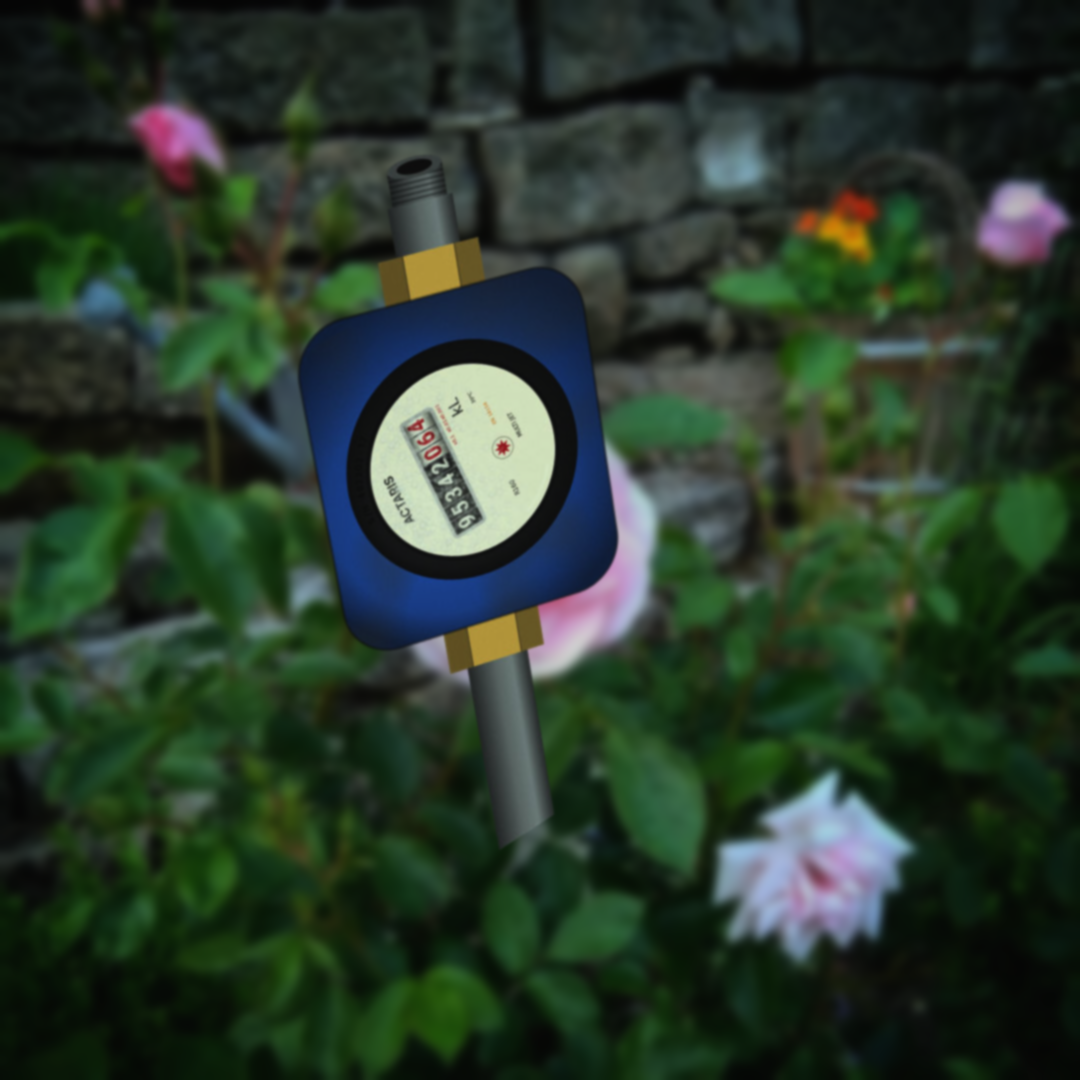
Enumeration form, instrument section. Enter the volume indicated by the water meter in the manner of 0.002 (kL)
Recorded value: 95342.064 (kL)
